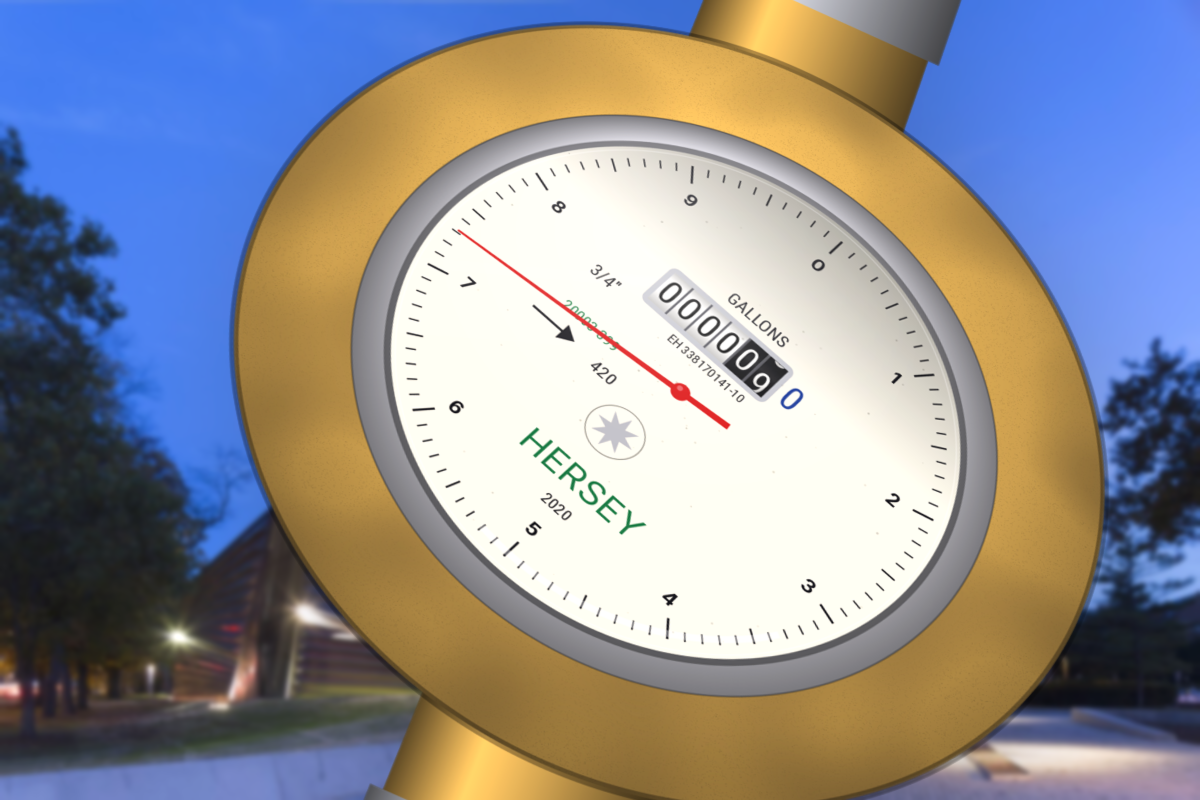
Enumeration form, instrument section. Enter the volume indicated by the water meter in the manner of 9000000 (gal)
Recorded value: 87.3 (gal)
